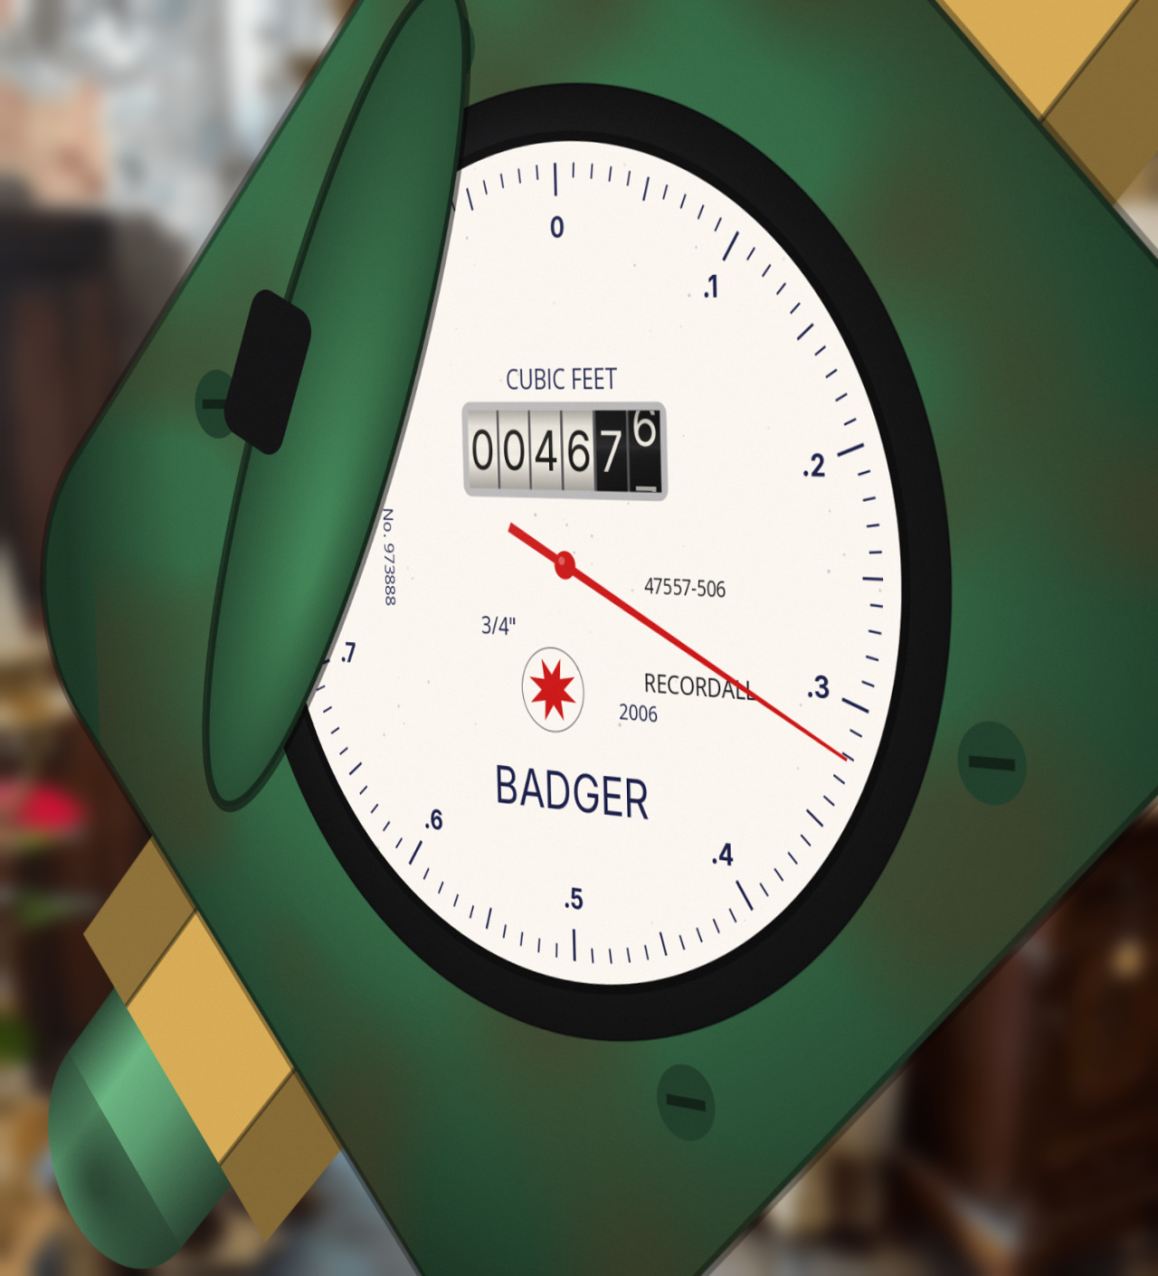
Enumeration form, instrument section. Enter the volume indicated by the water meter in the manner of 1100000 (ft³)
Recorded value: 4676.32 (ft³)
